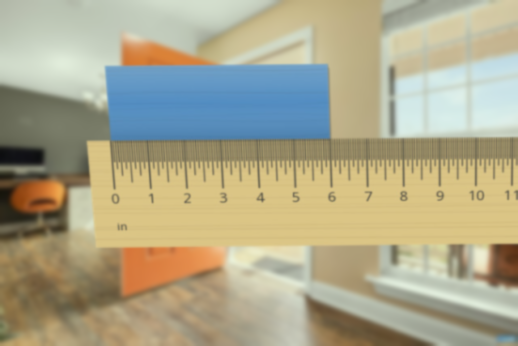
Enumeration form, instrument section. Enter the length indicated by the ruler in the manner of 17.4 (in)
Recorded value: 6 (in)
